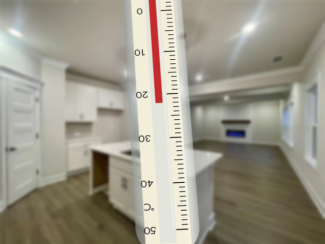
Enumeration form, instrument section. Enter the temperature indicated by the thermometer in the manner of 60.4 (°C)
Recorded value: 22 (°C)
